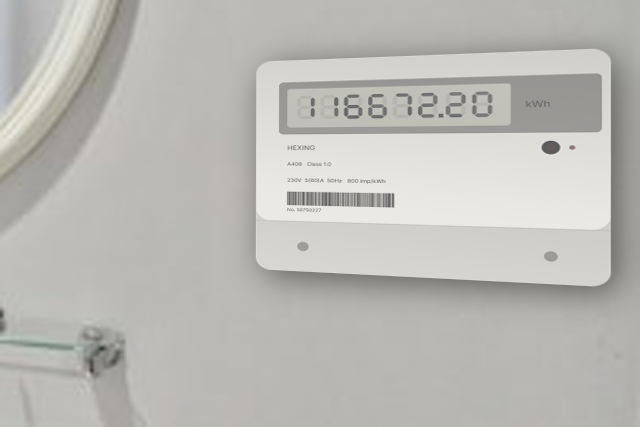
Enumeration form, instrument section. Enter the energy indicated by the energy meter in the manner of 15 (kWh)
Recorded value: 116672.20 (kWh)
